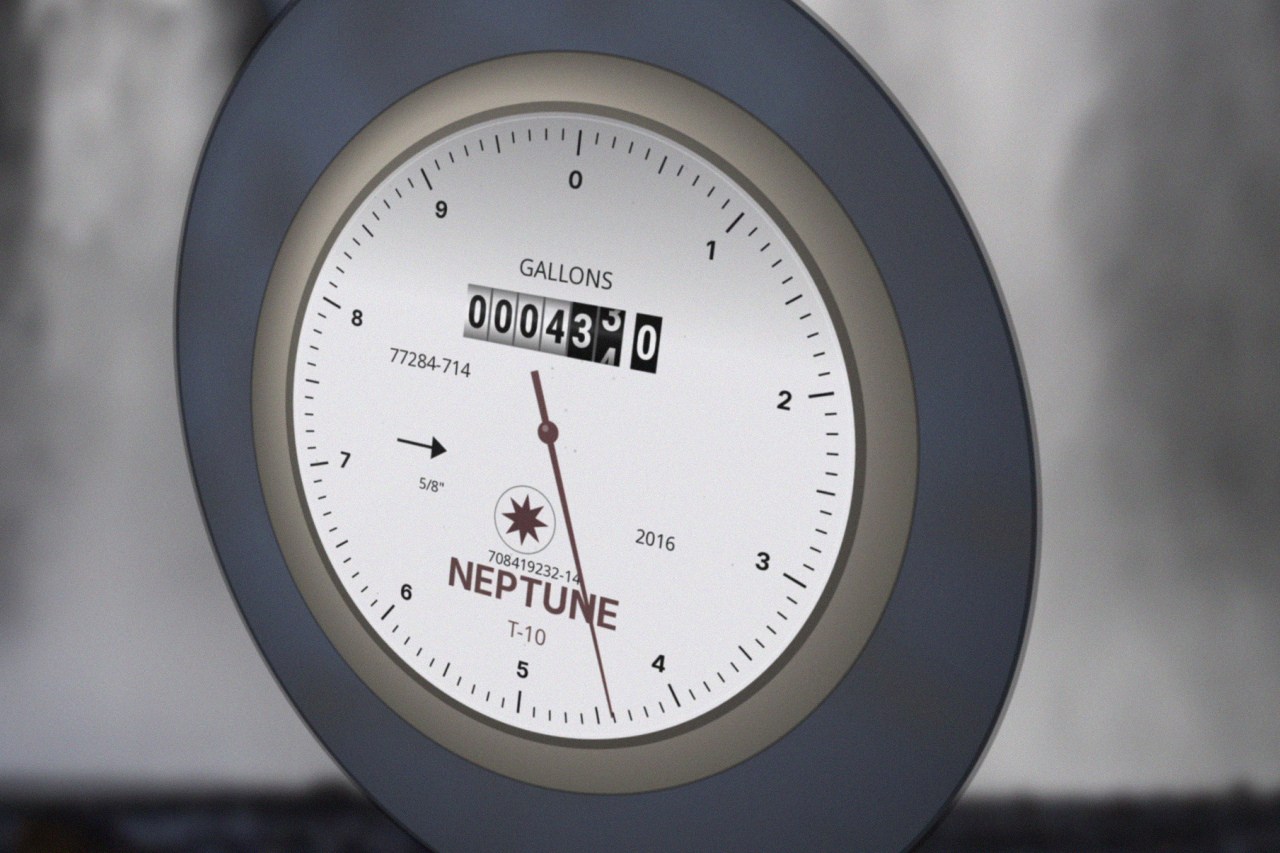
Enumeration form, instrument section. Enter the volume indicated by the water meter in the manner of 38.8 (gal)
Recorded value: 4334.4 (gal)
